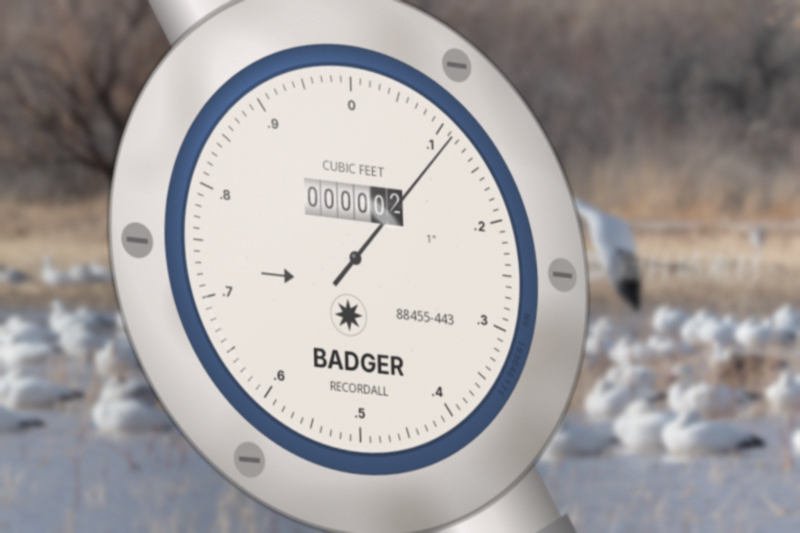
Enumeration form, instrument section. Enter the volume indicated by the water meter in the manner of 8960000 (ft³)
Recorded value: 2.11 (ft³)
